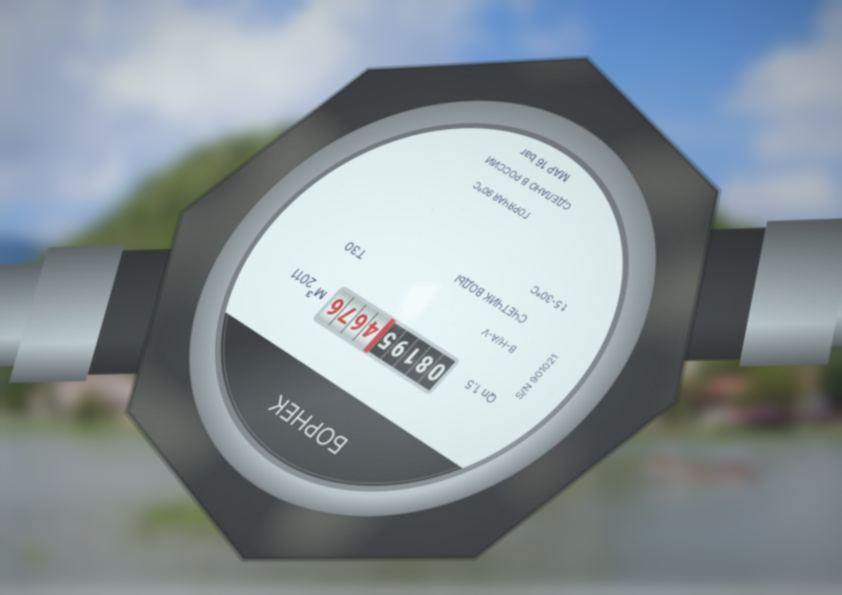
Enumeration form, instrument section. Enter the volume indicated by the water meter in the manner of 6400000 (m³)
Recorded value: 8195.4676 (m³)
